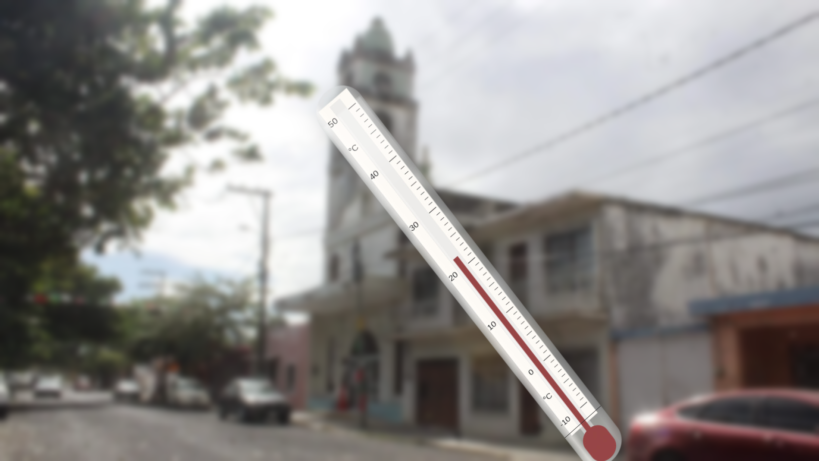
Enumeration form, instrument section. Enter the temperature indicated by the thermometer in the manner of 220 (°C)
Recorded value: 22 (°C)
